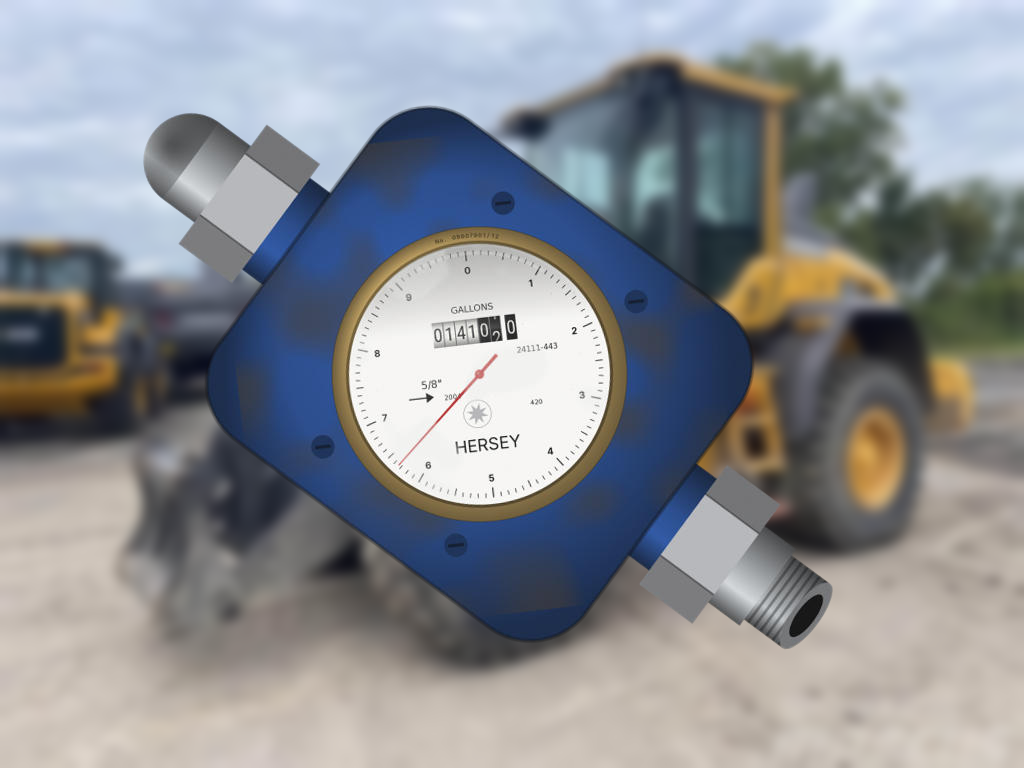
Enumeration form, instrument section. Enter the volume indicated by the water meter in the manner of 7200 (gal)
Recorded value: 141016.3 (gal)
